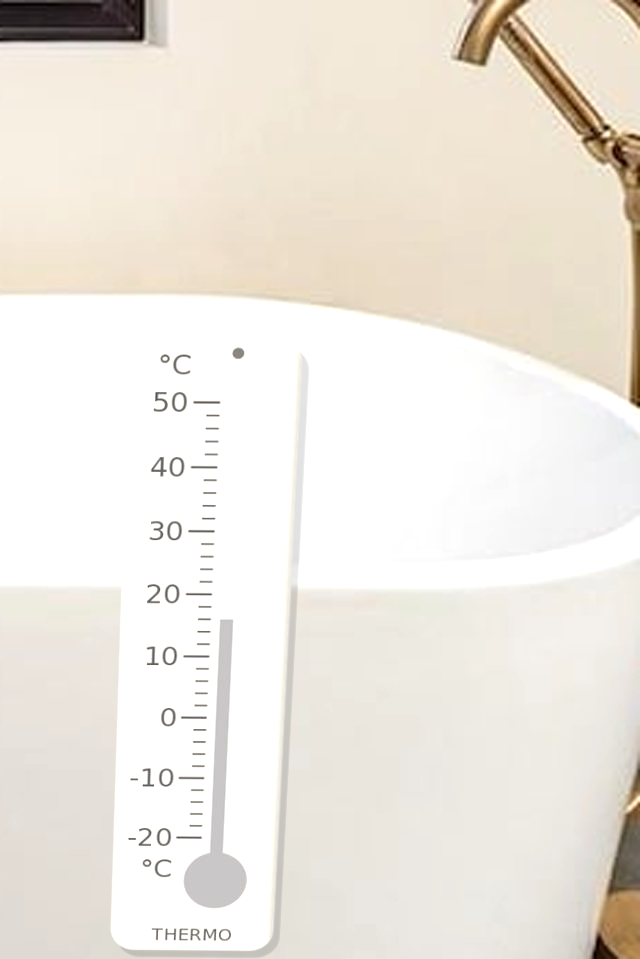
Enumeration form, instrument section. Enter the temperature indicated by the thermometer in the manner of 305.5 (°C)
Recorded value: 16 (°C)
